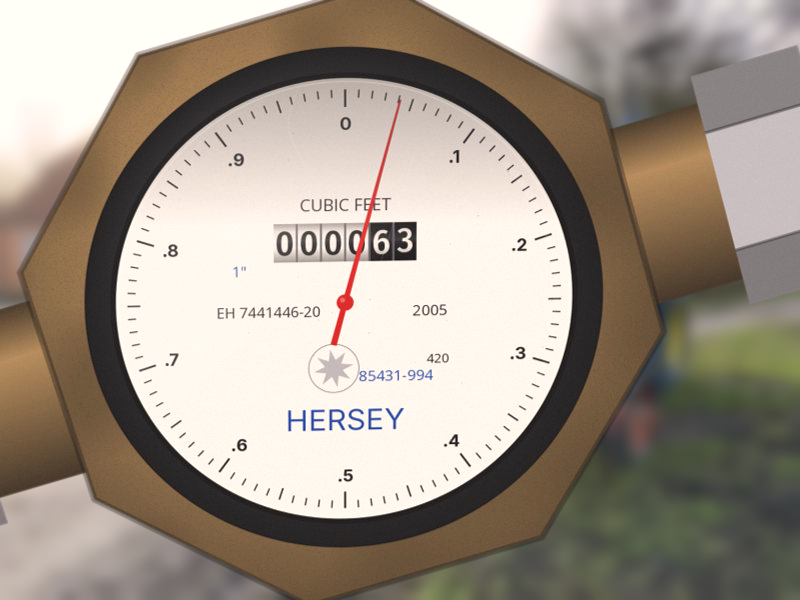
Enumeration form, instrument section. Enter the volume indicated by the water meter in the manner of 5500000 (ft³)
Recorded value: 63.04 (ft³)
